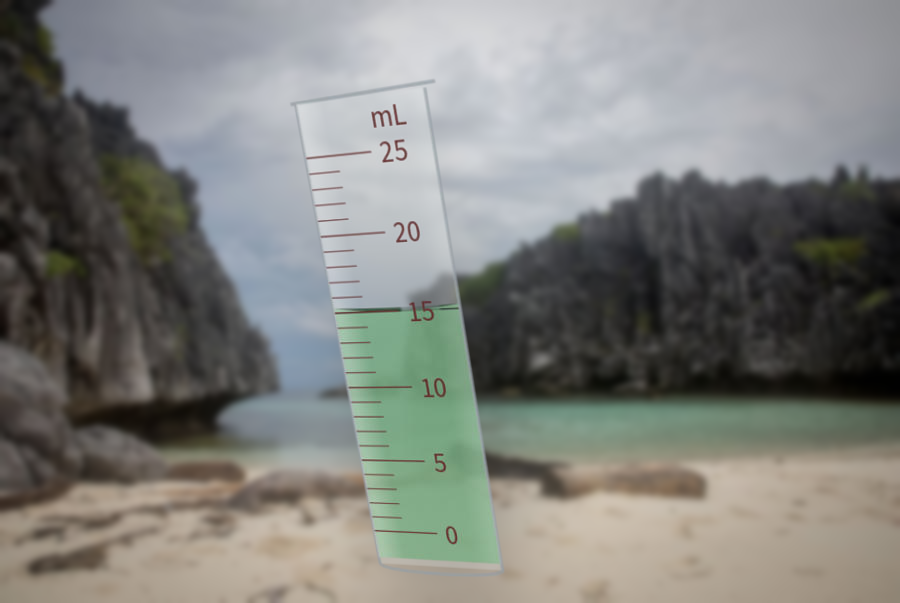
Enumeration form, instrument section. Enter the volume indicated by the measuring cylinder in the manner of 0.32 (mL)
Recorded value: 15 (mL)
